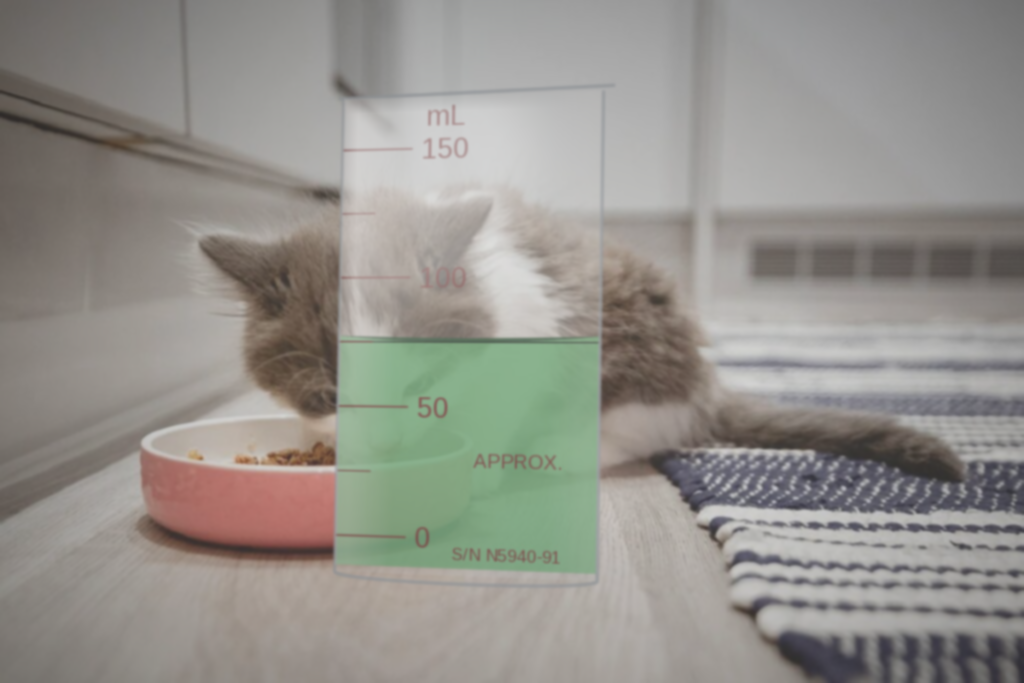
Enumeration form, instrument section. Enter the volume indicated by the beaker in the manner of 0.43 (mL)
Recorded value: 75 (mL)
